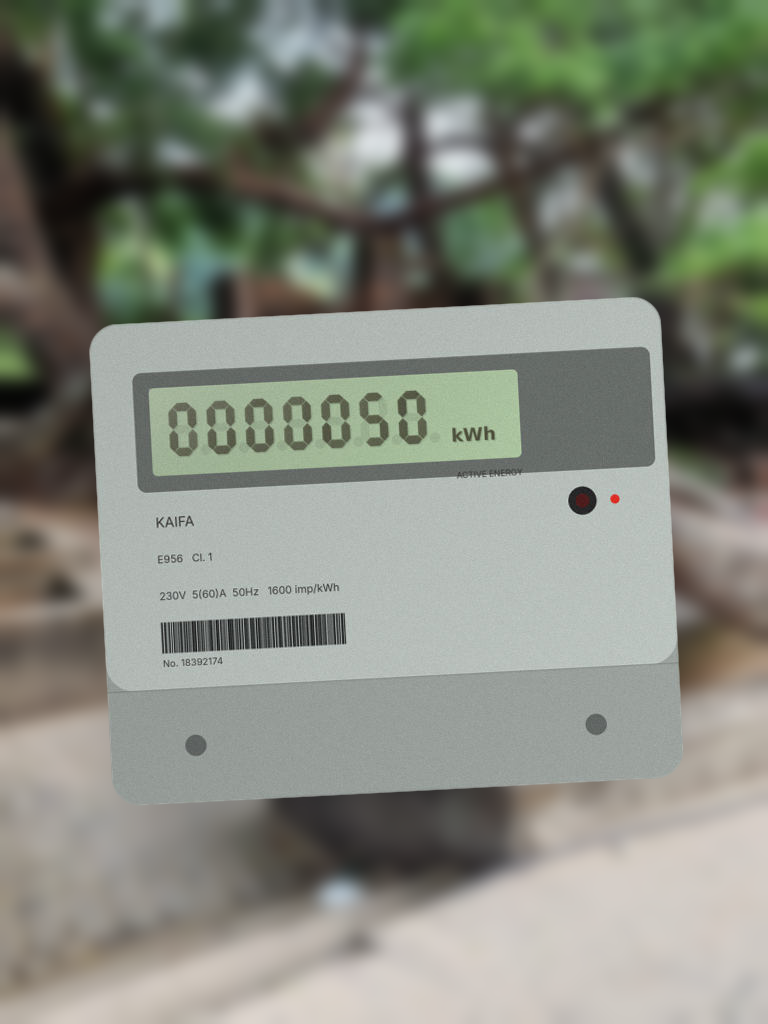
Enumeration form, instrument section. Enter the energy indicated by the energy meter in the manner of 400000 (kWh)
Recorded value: 50 (kWh)
